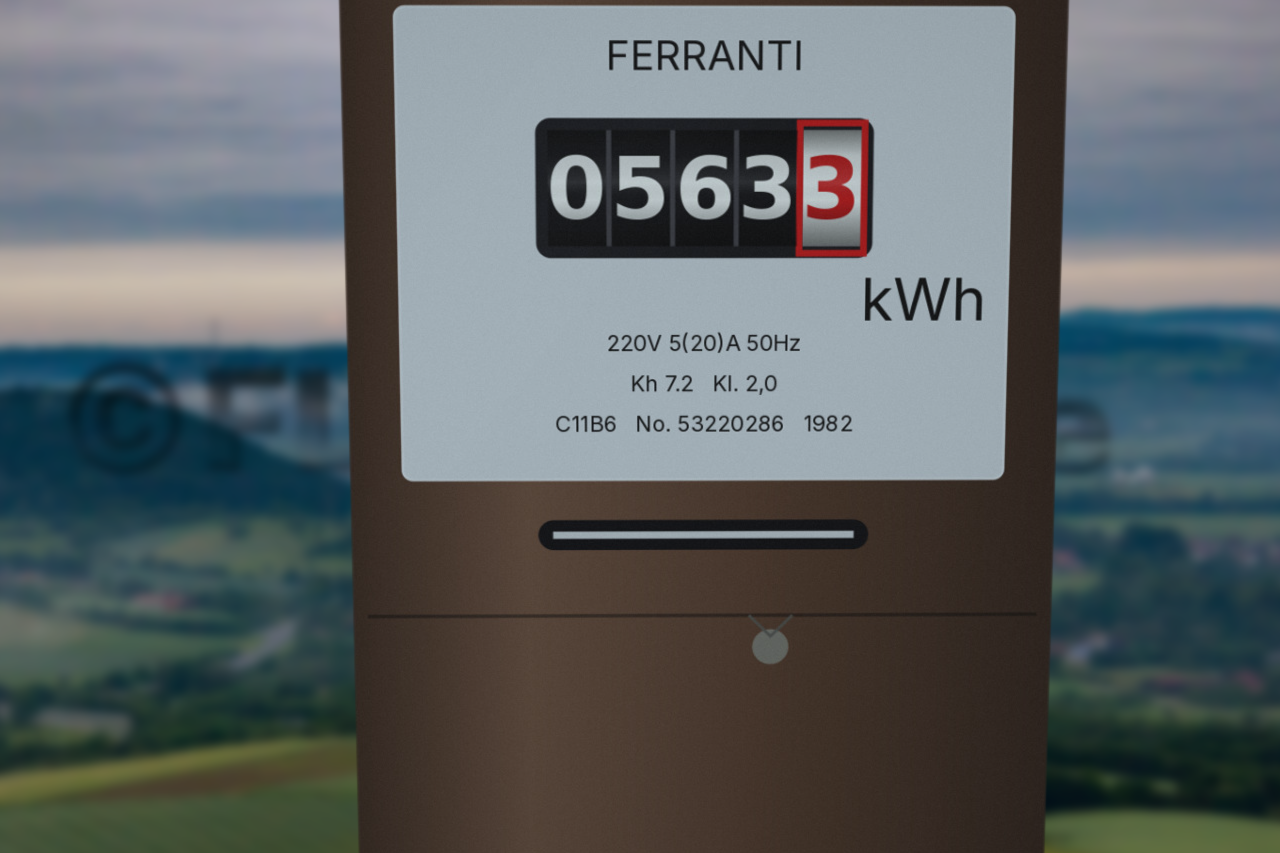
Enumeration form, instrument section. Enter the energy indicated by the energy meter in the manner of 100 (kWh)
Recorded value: 563.3 (kWh)
